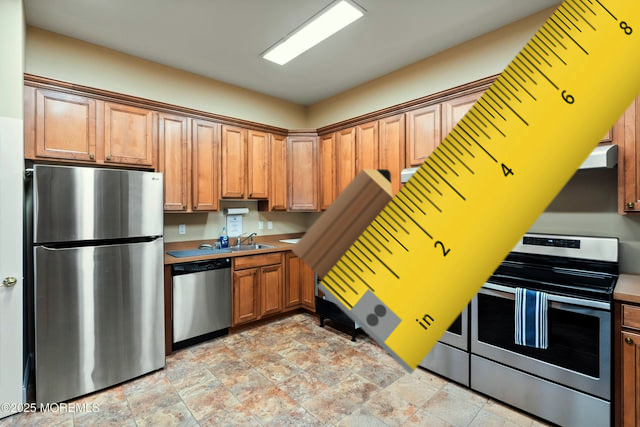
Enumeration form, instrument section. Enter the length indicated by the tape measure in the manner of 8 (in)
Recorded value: 2.375 (in)
